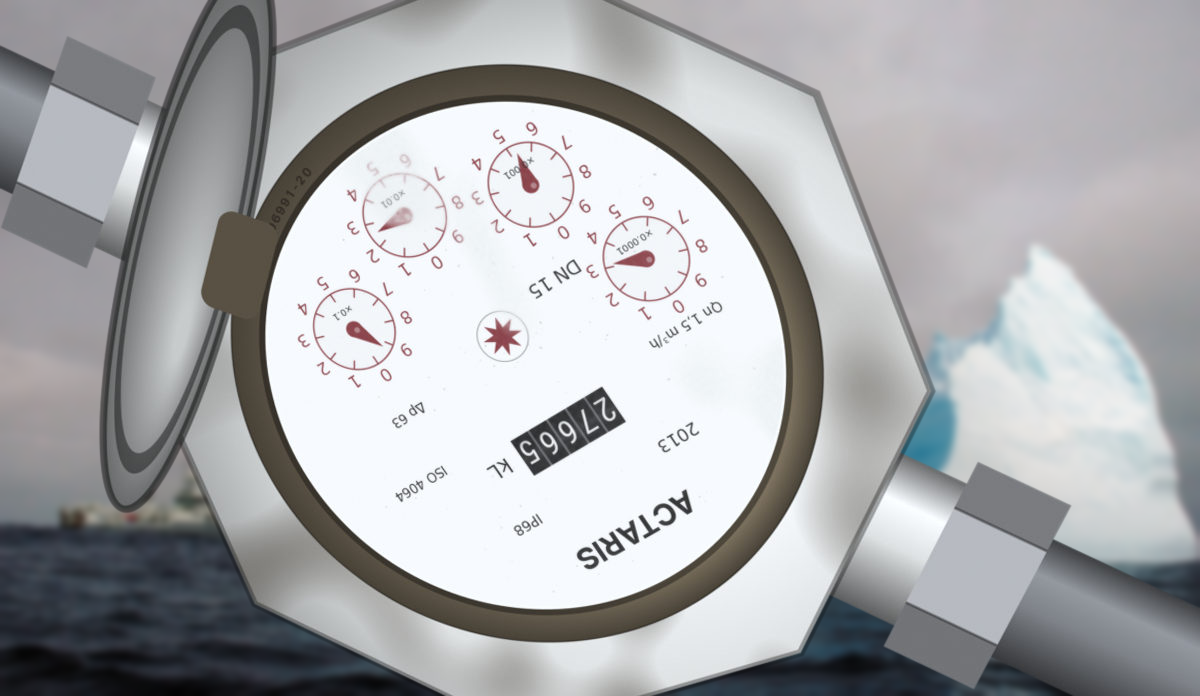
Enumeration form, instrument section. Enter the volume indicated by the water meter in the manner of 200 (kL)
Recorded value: 27664.9253 (kL)
